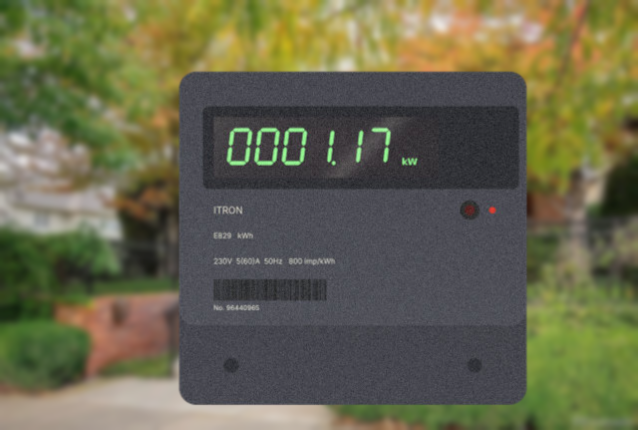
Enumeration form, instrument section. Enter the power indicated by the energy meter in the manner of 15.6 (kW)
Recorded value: 1.17 (kW)
